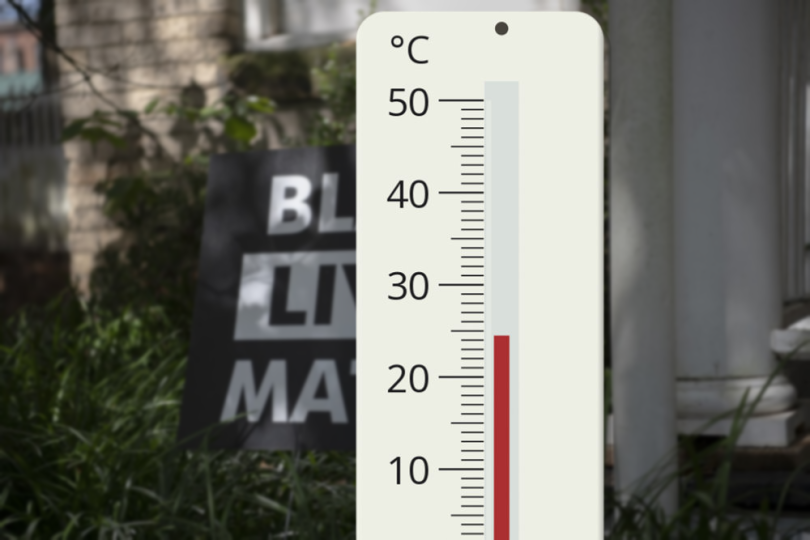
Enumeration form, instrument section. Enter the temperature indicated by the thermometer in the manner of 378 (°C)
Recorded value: 24.5 (°C)
